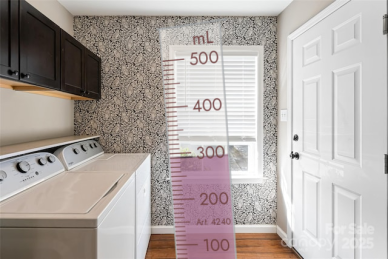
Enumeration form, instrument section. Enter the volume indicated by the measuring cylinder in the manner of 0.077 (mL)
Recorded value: 290 (mL)
